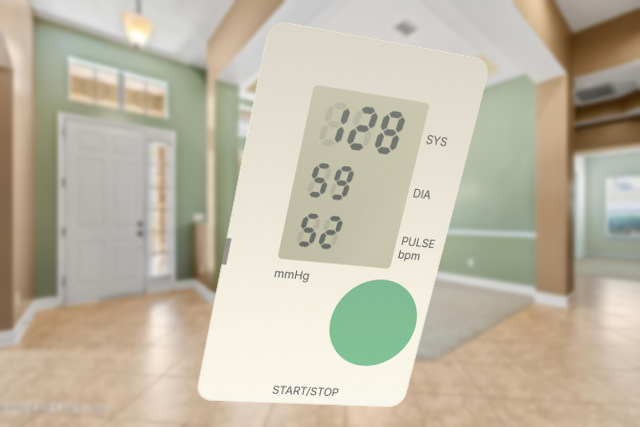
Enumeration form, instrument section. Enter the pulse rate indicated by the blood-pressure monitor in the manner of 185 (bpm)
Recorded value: 52 (bpm)
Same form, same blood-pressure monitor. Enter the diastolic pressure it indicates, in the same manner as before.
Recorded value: 59 (mmHg)
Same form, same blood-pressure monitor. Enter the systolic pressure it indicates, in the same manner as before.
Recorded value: 128 (mmHg)
